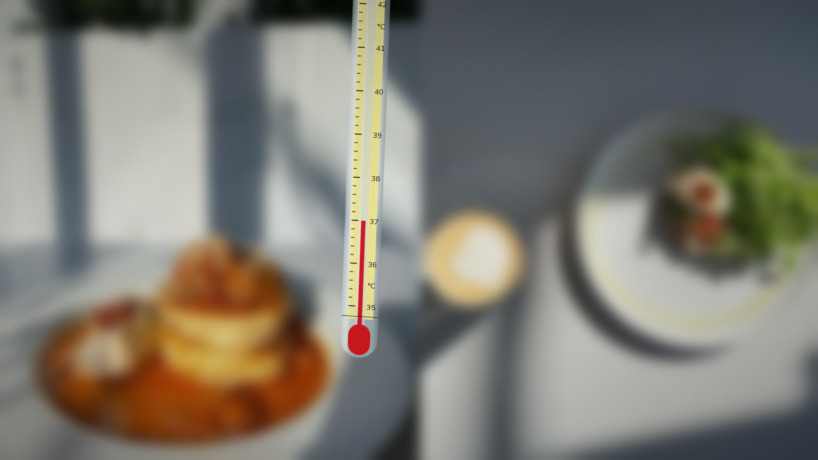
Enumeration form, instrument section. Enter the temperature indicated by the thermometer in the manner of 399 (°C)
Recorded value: 37 (°C)
